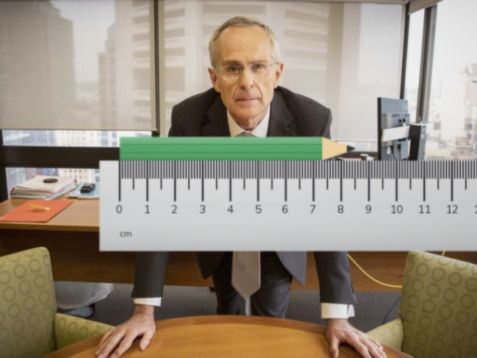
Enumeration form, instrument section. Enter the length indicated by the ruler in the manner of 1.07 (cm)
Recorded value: 8.5 (cm)
